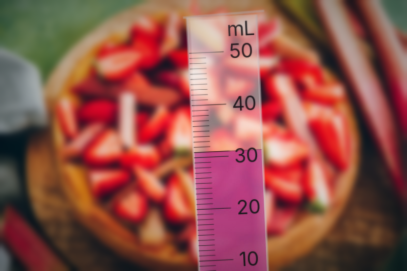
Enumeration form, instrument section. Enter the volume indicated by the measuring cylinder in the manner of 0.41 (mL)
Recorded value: 31 (mL)
